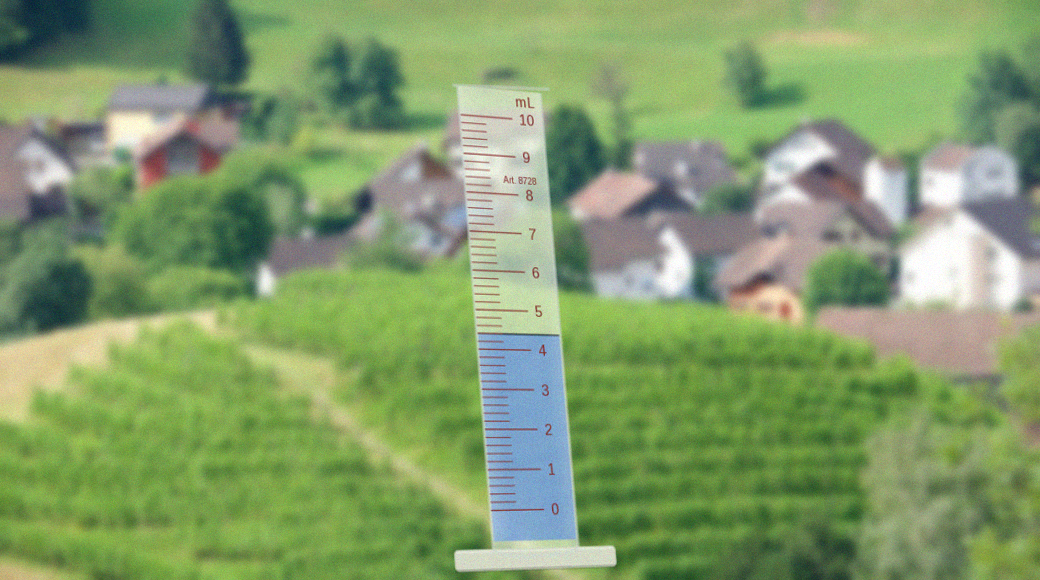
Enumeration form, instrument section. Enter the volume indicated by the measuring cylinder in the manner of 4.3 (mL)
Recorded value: 4.4 (mL)
